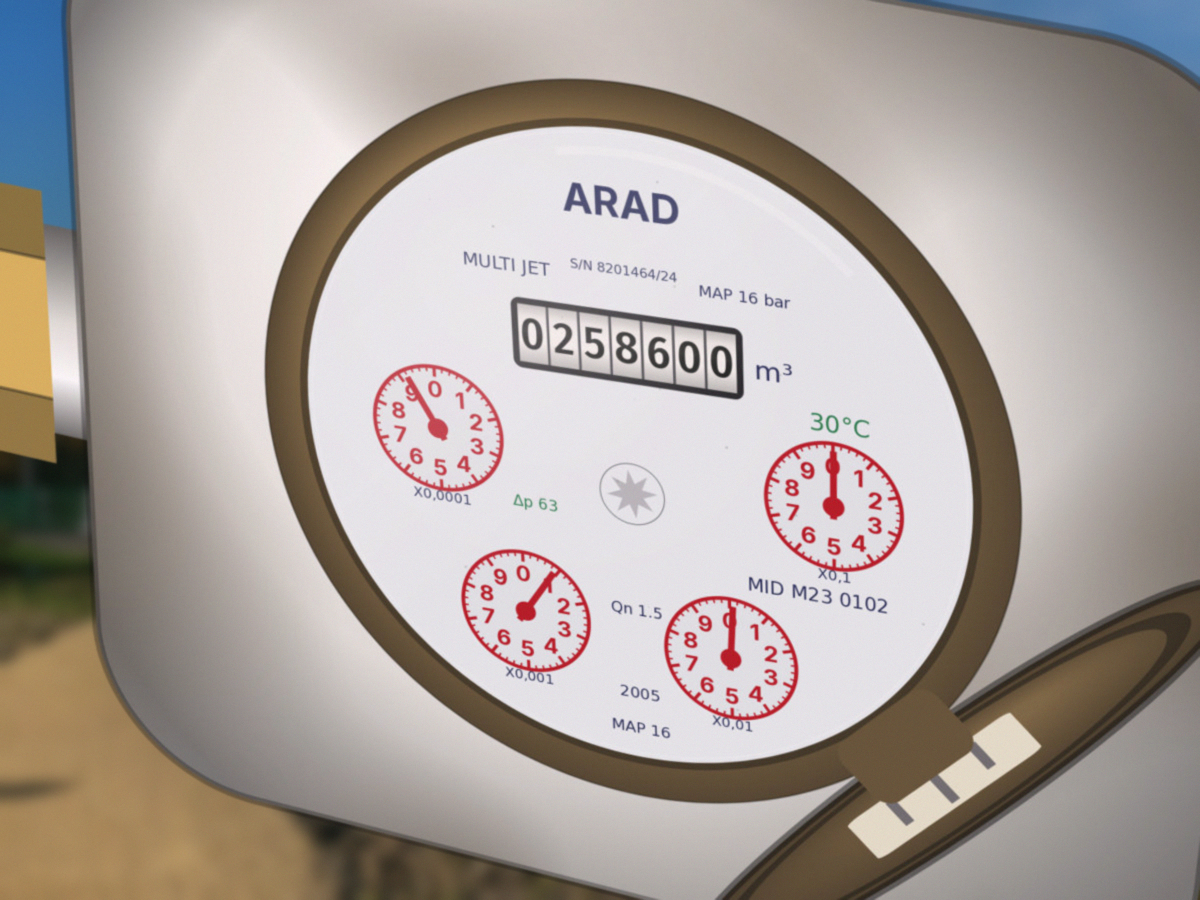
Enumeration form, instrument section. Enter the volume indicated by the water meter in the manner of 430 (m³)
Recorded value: 258600.0009 (m³)
